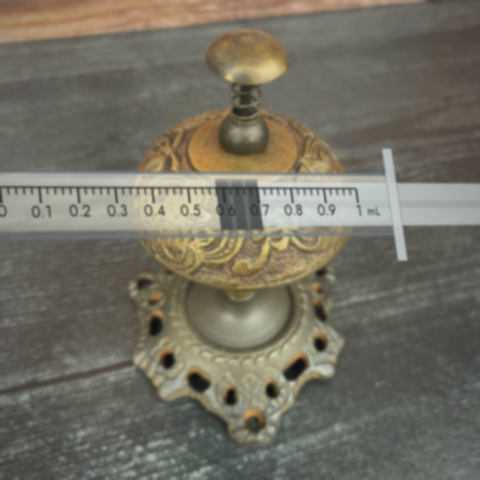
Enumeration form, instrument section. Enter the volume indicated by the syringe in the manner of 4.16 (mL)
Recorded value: 0.58 (mL)
